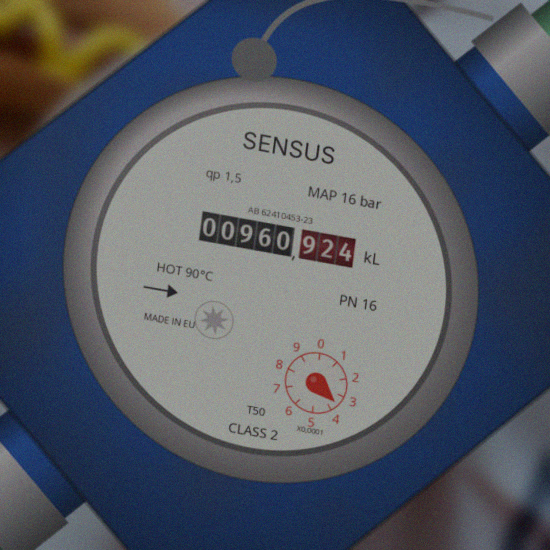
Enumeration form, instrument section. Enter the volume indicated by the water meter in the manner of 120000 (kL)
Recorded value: 960.9243 (kL)
